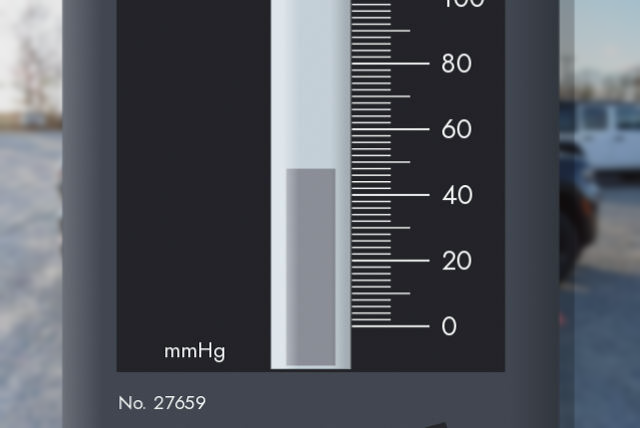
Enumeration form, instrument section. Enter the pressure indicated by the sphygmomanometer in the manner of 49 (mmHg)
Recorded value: 48 (mmHg)
